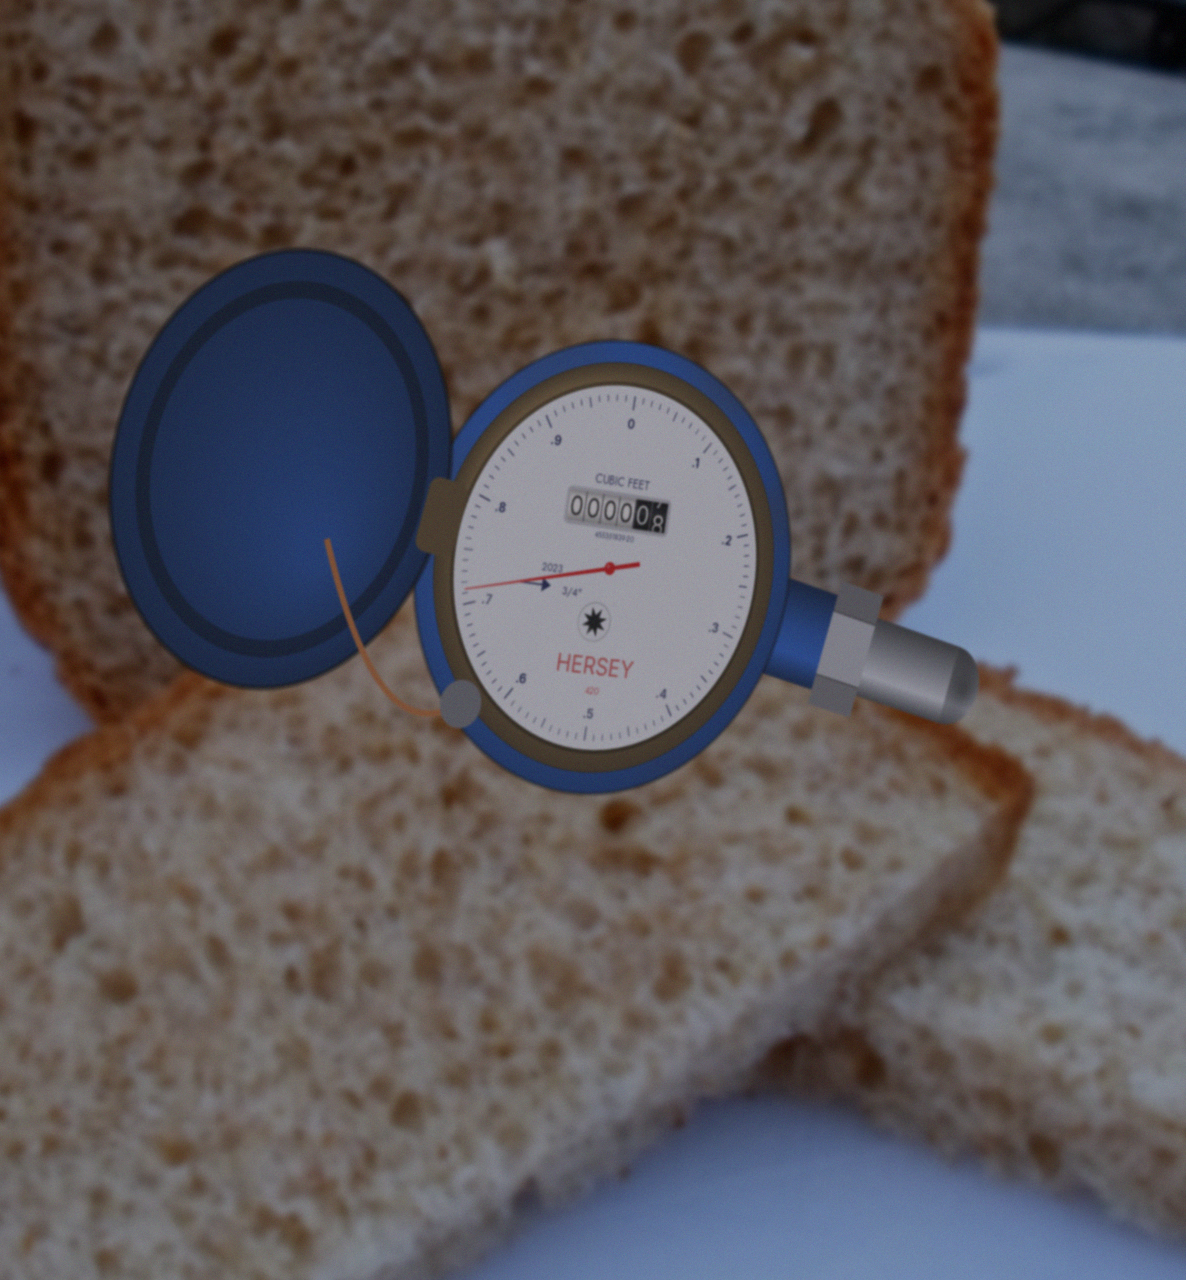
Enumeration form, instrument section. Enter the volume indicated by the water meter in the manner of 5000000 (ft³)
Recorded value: 7.71 (ft³)
